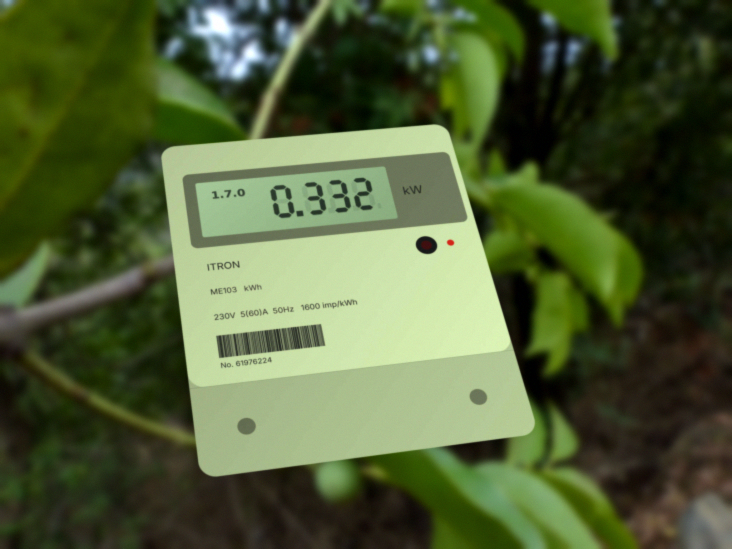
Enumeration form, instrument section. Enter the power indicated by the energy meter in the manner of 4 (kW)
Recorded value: 0.332 (kW)
